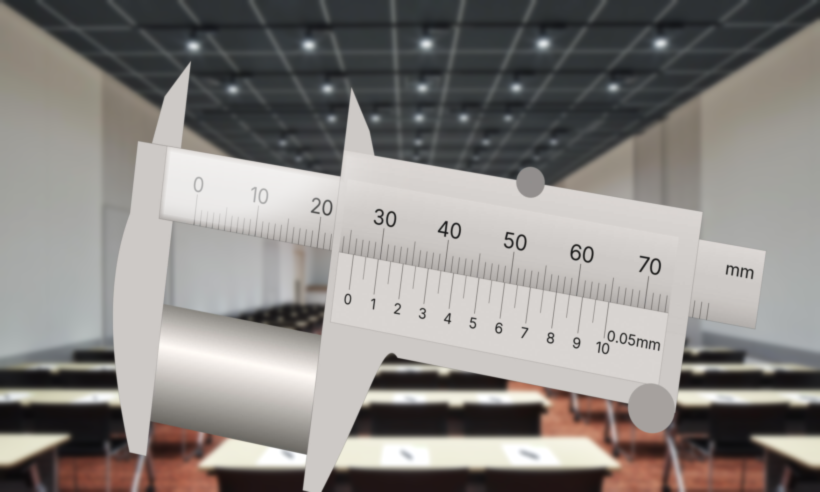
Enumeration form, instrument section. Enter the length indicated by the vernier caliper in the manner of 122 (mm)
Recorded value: 25.8 (mm)
